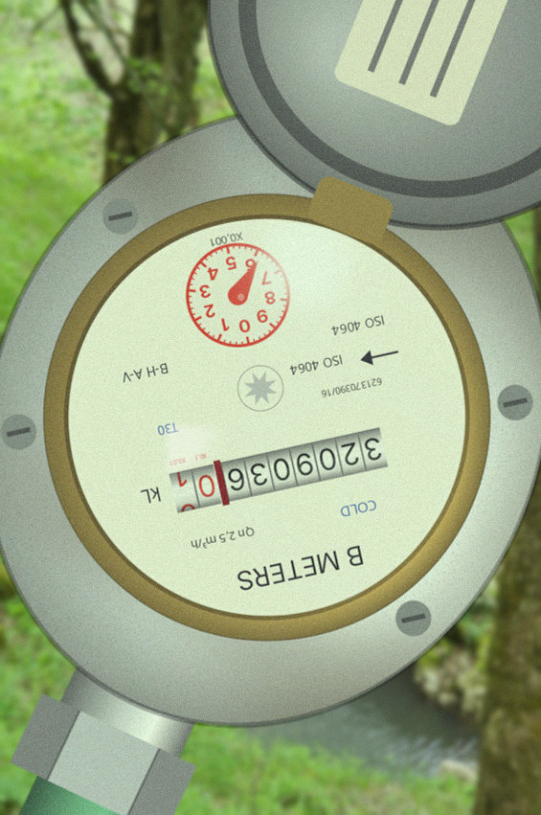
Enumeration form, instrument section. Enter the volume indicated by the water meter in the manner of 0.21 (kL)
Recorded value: 3209036.006 (kL)
